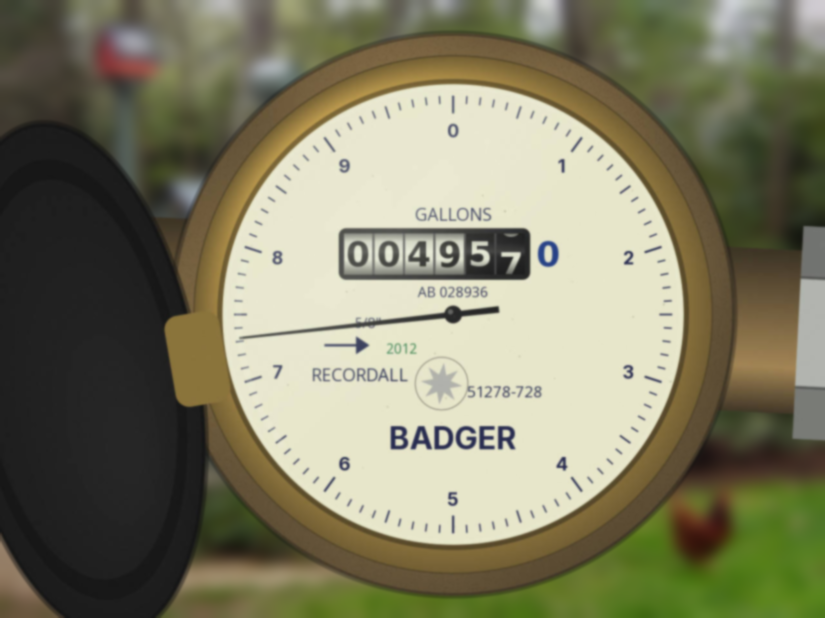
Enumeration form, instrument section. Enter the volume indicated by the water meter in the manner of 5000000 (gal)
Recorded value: 49567.3 (gal)
